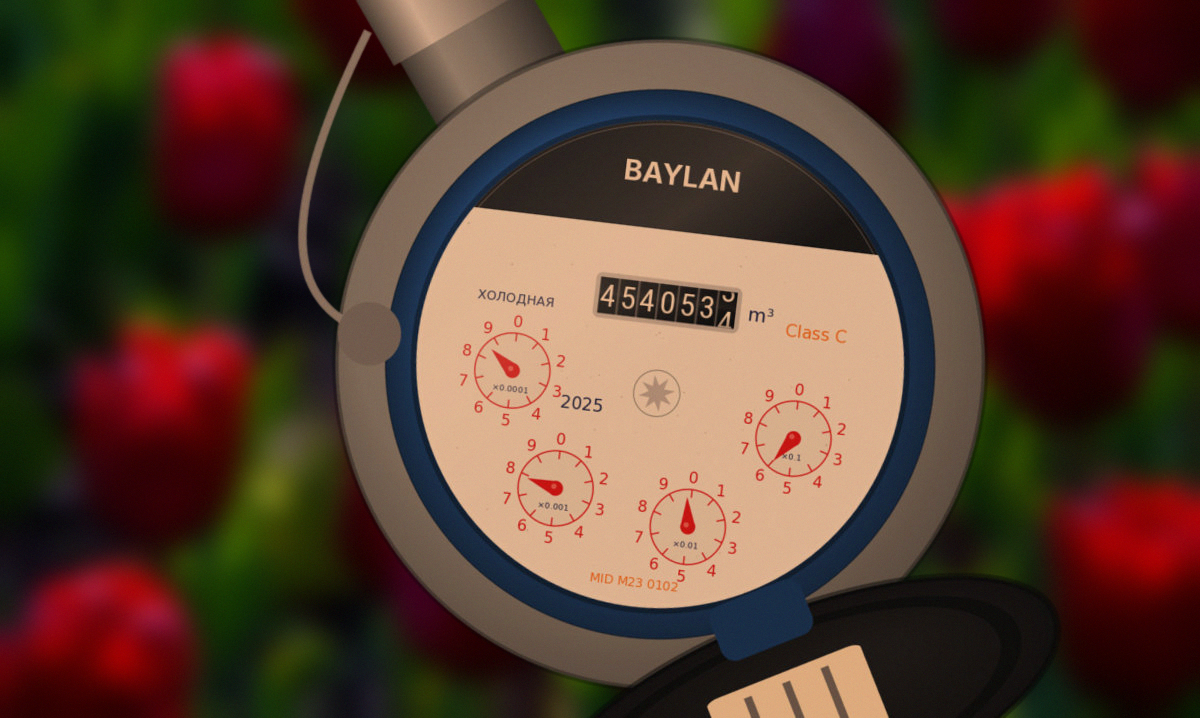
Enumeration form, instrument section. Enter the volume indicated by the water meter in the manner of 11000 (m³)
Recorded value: 4540533.5978 (m³)
